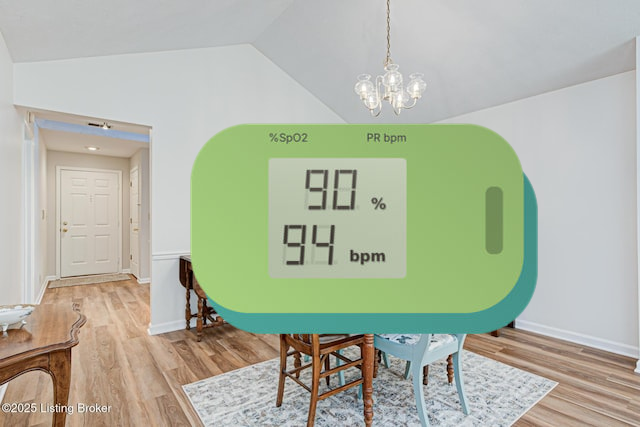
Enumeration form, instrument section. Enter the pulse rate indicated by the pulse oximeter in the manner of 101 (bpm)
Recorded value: 94 (bpm)
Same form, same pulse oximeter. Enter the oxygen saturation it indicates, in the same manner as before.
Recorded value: 90 (%)
